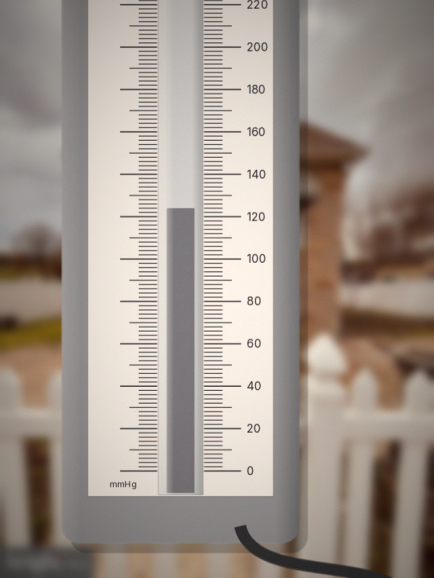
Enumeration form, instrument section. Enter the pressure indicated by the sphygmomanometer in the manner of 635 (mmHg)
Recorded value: 124 (mmHg)
